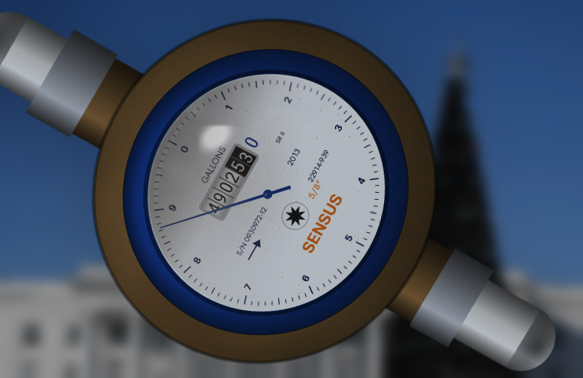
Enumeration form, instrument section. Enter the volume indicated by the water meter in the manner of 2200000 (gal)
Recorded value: 4902528.7 (gal)
